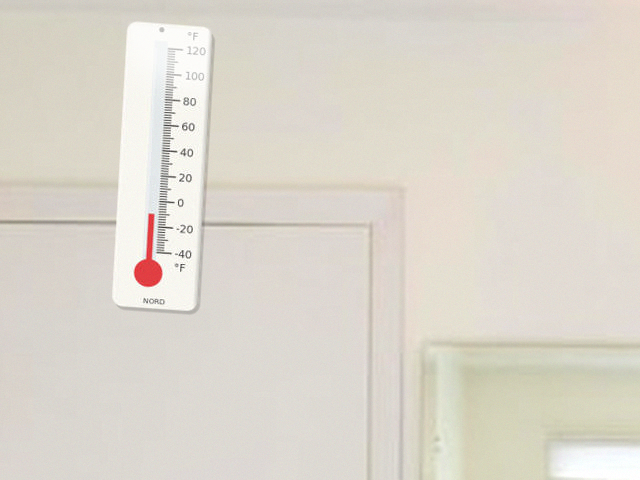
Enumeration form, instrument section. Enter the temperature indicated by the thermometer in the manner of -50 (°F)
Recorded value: -10 (°F)
